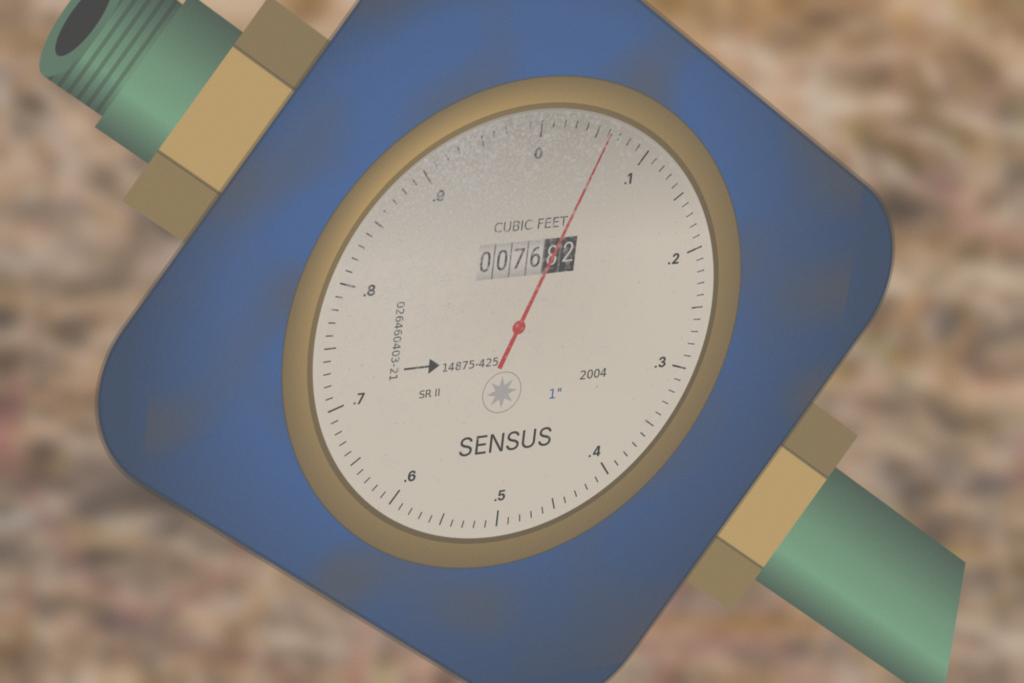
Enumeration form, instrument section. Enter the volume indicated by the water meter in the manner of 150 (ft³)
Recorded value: 7682.06 (ft³)
